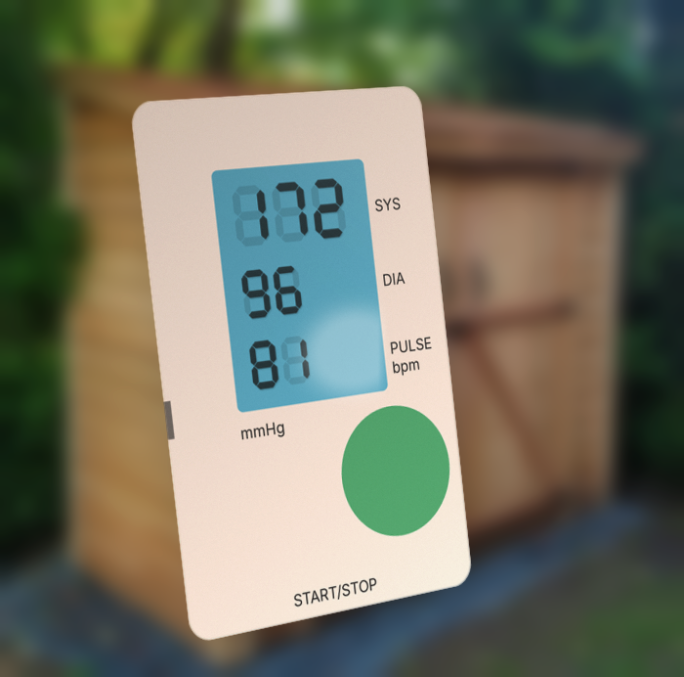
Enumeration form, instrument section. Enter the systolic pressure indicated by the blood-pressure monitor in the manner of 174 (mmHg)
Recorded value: 172 (mmHg)
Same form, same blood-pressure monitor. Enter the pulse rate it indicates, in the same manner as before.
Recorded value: 81 (bpm)
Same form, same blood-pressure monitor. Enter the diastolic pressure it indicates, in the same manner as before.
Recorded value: 96 (mmHg)
